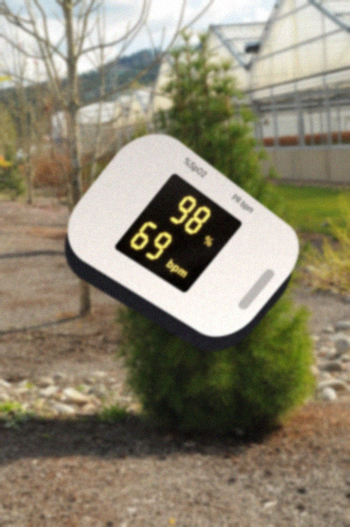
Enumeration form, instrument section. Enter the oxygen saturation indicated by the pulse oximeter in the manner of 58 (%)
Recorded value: 98 (%)
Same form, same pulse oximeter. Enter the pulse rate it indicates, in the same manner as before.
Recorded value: 69 (bpm)
